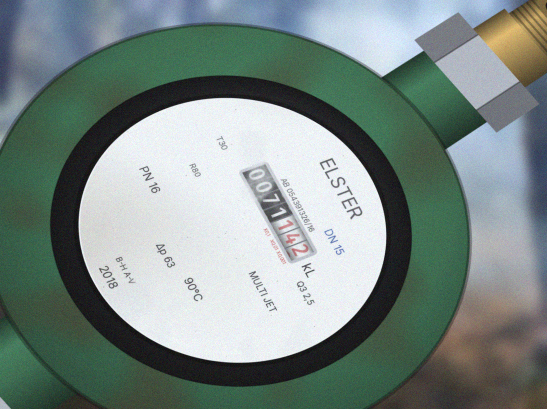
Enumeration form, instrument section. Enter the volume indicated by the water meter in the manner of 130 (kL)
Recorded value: 71.142 (kL)
